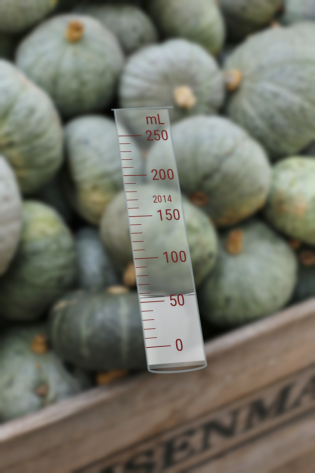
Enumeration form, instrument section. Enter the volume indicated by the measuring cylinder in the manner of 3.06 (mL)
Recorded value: 55 (mL)
